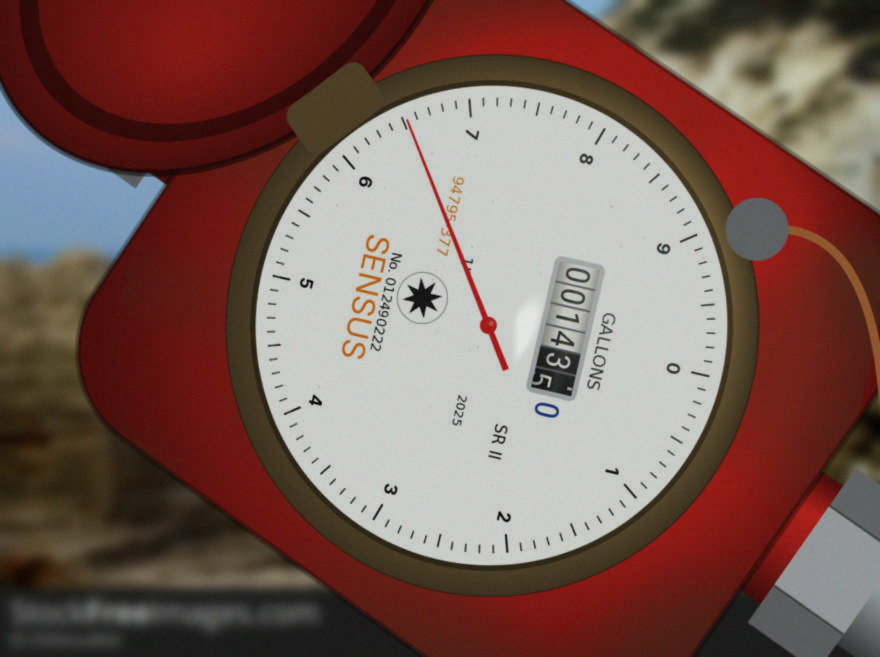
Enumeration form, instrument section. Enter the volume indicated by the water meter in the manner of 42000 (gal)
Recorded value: 14346.5 (gal)
